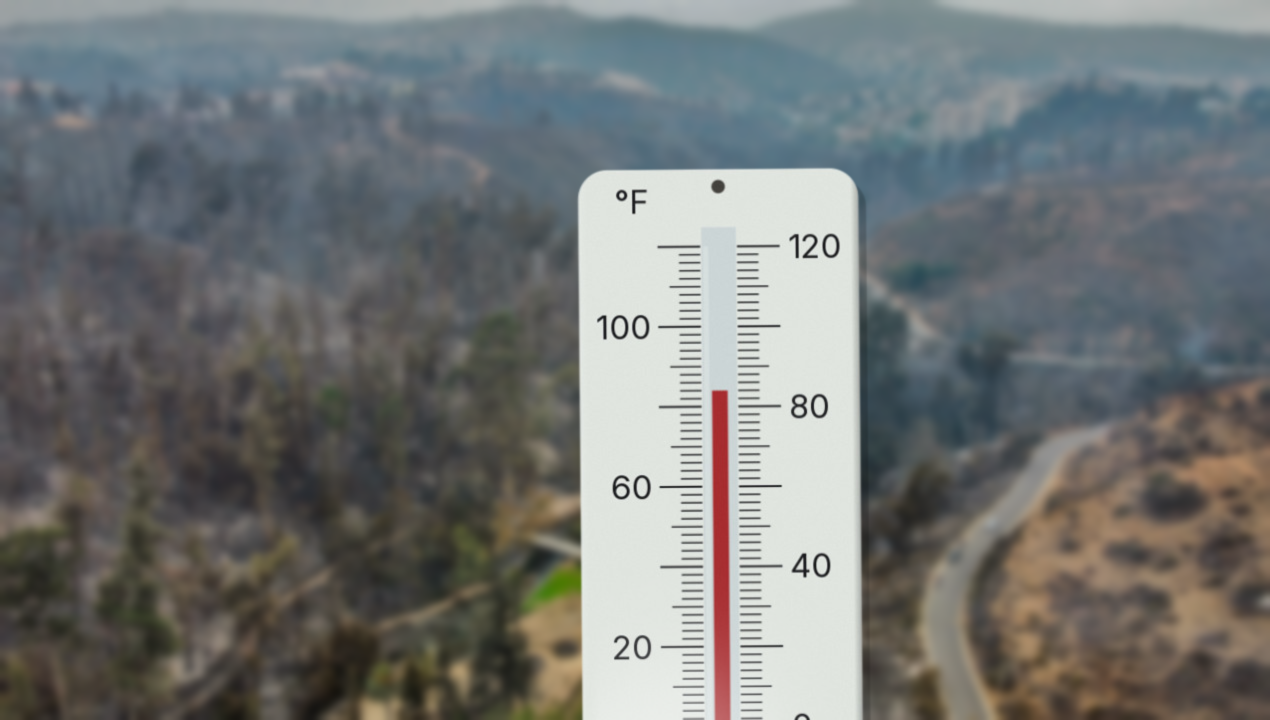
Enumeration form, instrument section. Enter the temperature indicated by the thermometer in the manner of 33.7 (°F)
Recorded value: 84 (°F)
